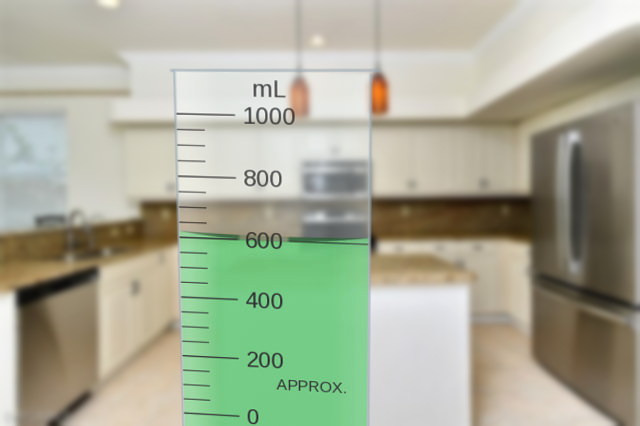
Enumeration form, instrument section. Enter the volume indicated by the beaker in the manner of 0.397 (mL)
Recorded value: 600 (mL)
